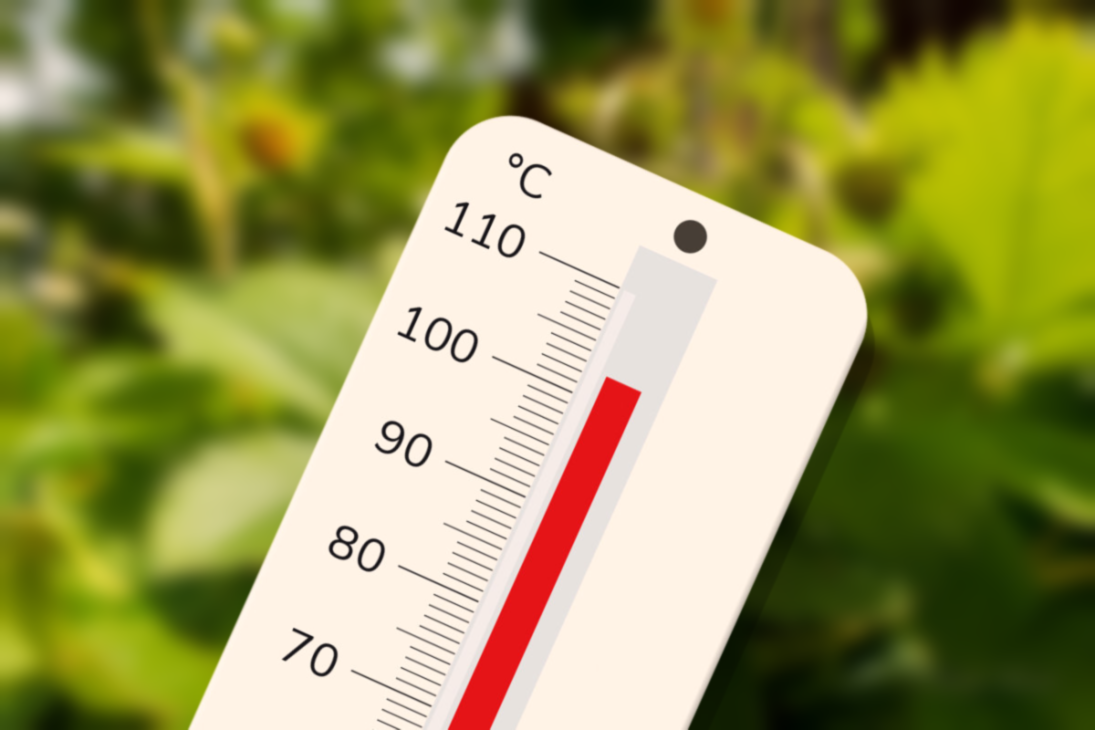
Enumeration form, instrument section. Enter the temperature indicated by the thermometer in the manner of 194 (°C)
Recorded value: 102.5 (°C)
